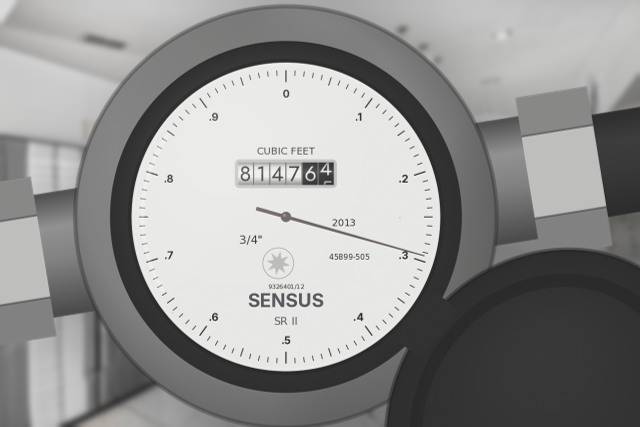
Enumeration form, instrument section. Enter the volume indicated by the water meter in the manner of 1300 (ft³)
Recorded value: 814764.29 (ft³)
